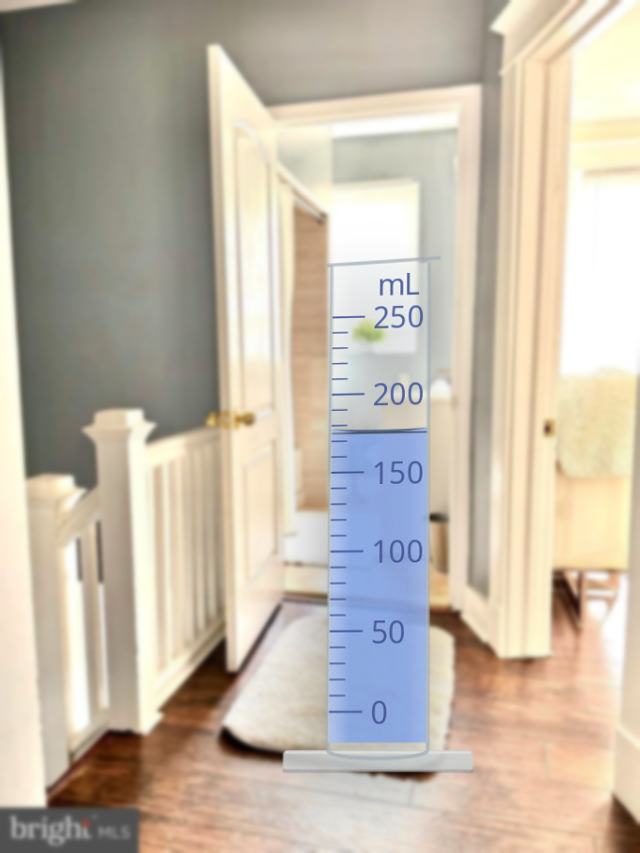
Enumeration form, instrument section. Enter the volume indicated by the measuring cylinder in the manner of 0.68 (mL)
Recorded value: 175 (mL)
